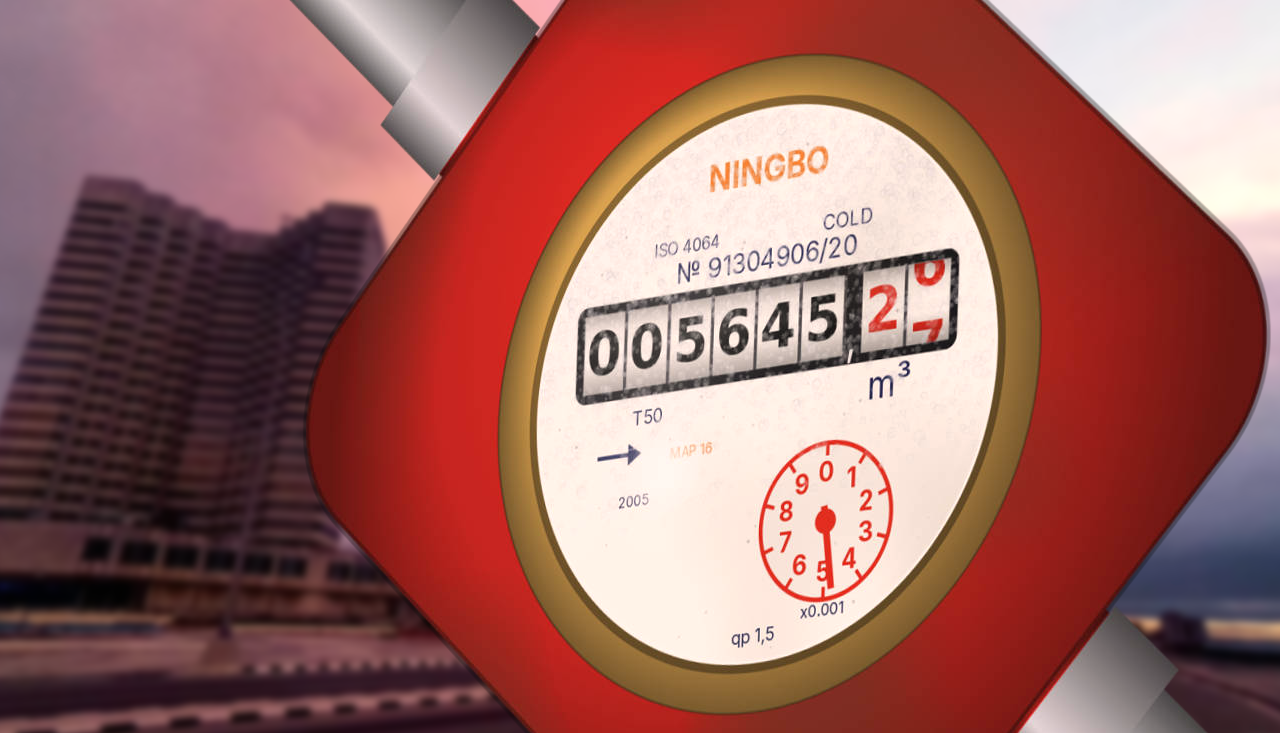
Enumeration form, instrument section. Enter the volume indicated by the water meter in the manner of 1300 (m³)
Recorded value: 5645.264 (m³)
